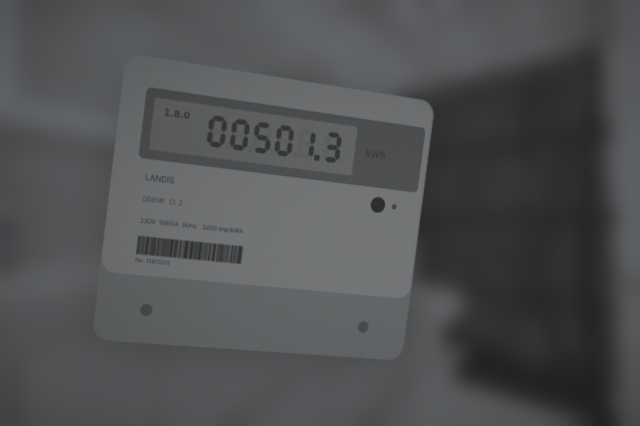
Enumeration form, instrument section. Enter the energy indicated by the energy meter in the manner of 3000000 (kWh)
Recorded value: 501.3 (kWh)
